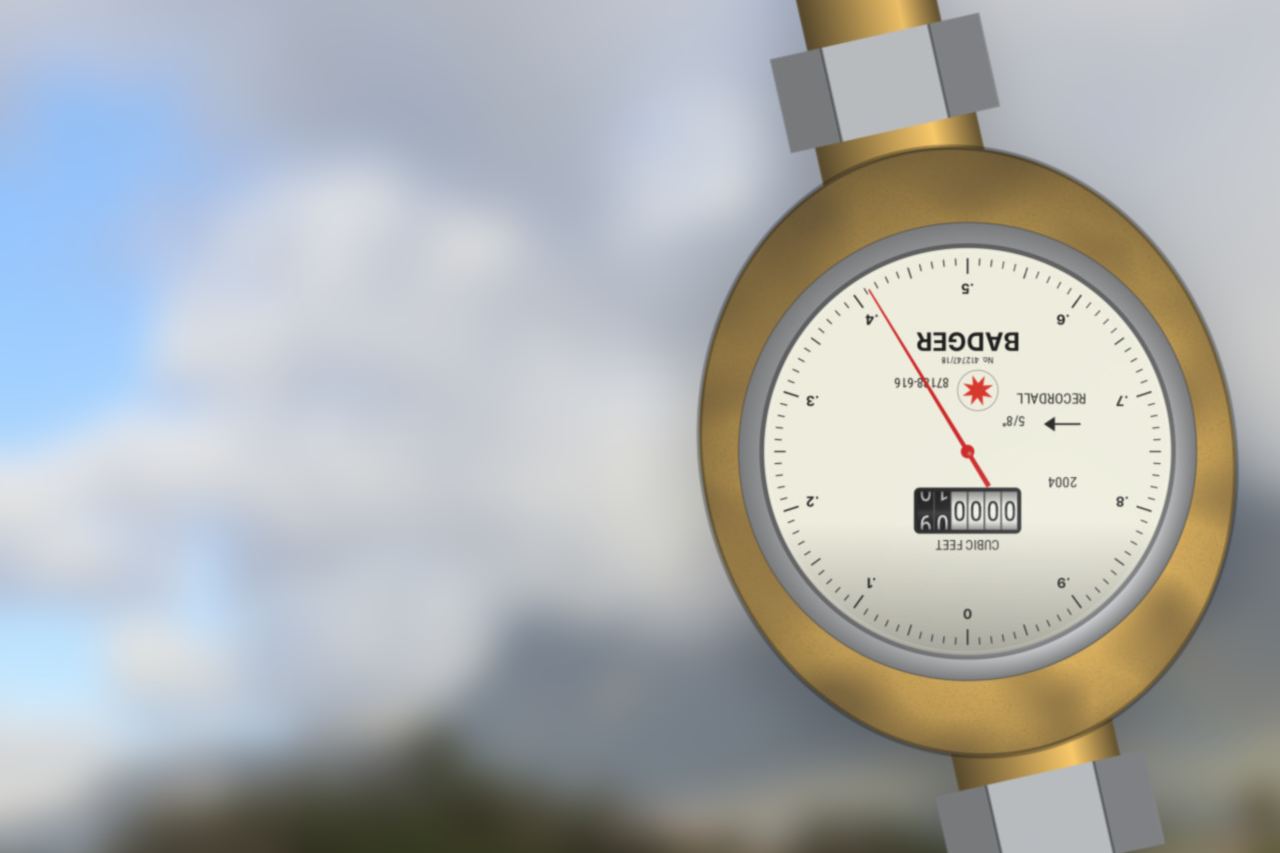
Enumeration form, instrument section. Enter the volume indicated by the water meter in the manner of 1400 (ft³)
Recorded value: 9.41 (ft³)
